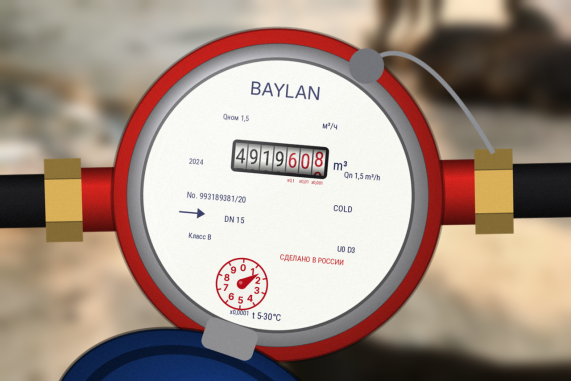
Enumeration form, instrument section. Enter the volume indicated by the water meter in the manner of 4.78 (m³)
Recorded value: 4919.6081 (m³)
